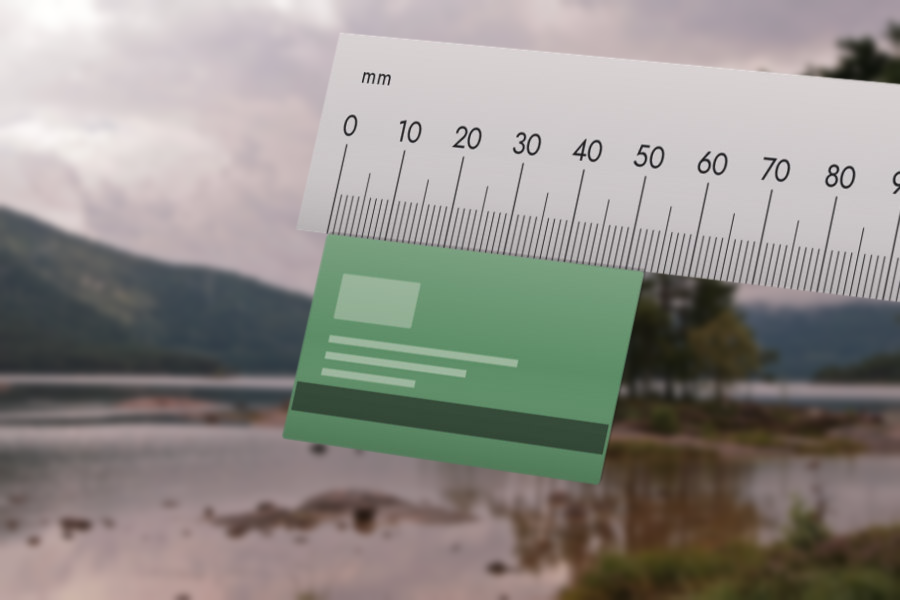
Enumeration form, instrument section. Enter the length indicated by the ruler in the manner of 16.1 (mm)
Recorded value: 53 (mm)
